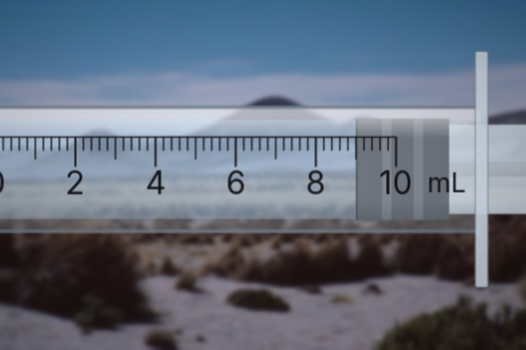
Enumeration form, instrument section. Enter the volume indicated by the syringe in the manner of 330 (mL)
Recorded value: 9 (mL)
